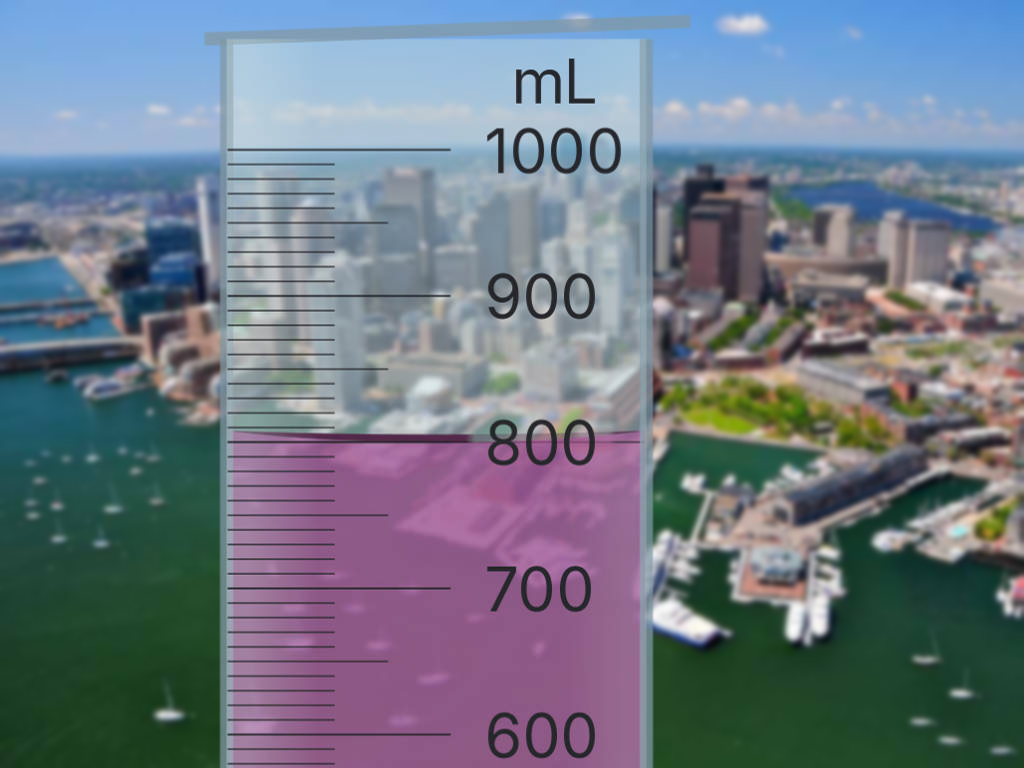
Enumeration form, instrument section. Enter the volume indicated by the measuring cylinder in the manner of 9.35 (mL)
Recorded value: 800 (mL)
